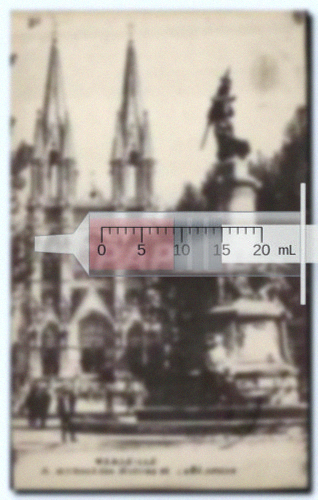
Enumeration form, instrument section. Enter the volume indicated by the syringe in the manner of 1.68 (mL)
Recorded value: 9 (mL)
